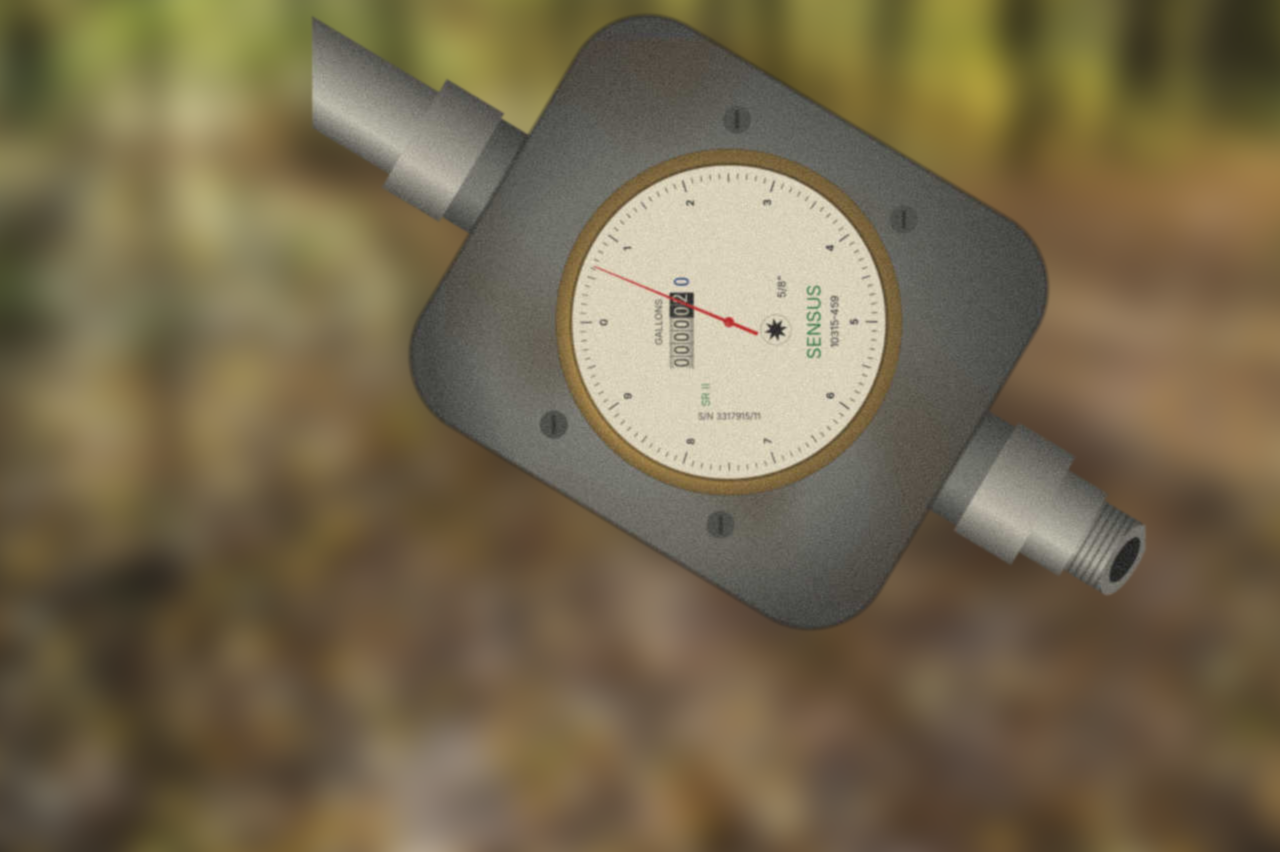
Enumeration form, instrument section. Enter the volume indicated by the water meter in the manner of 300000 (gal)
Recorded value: 20.6 (gal)
